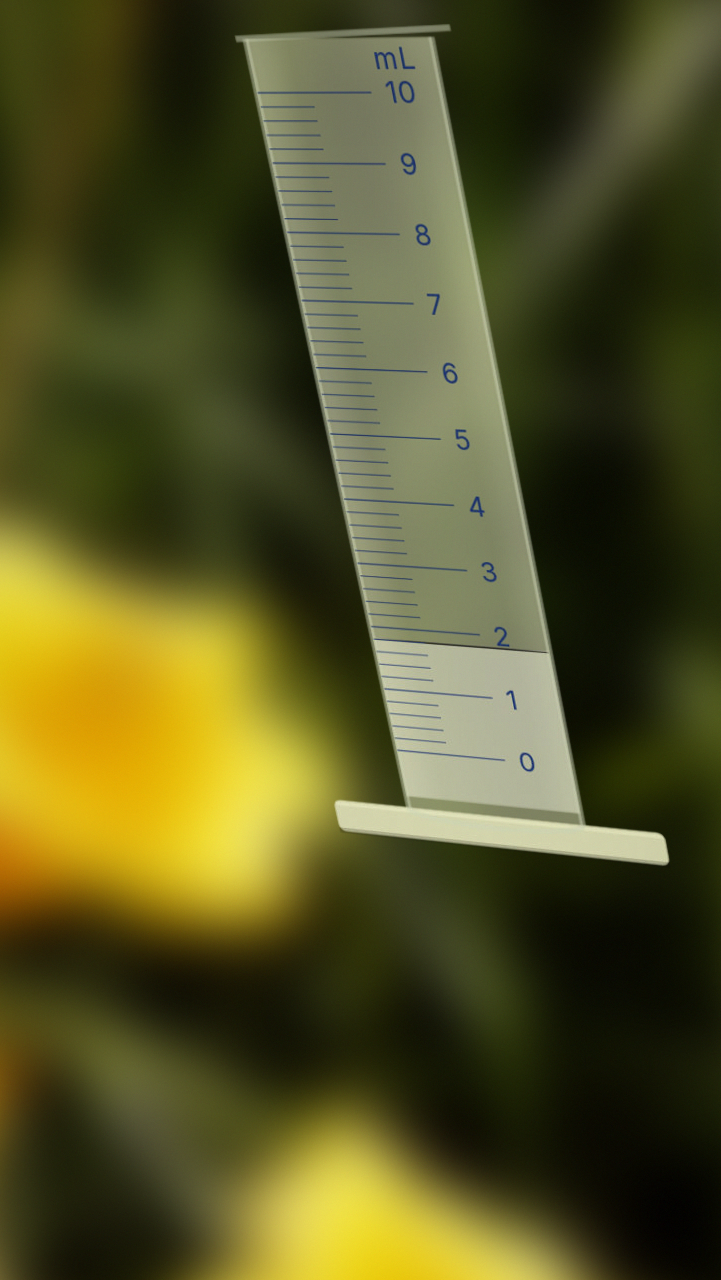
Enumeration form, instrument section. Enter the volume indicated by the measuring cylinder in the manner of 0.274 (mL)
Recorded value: 1.8 (mL)
